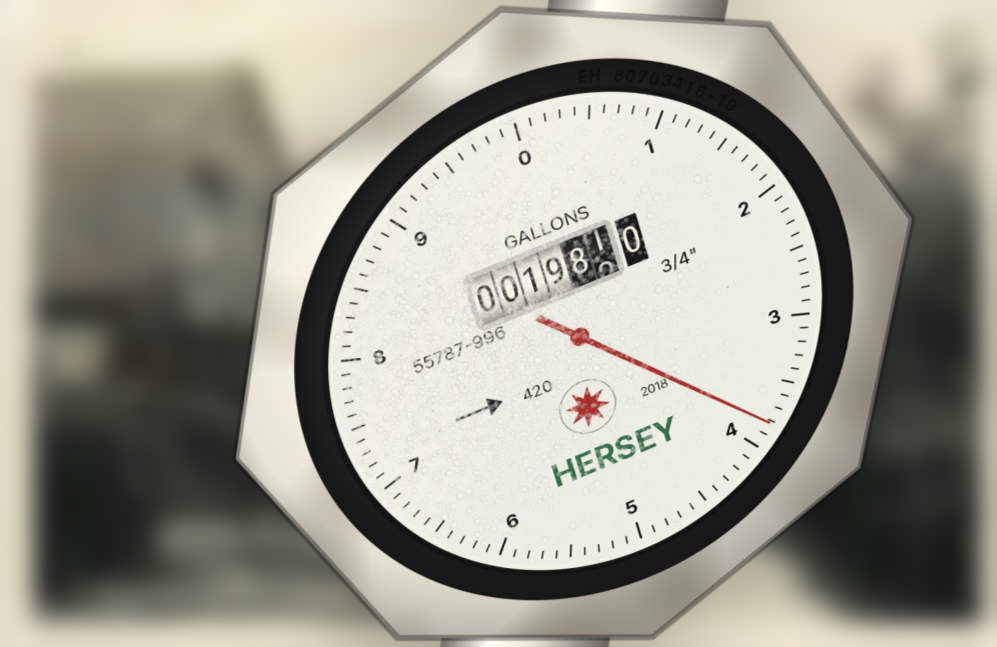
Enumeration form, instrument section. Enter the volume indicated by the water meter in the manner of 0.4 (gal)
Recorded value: 19813.8 (gal)
